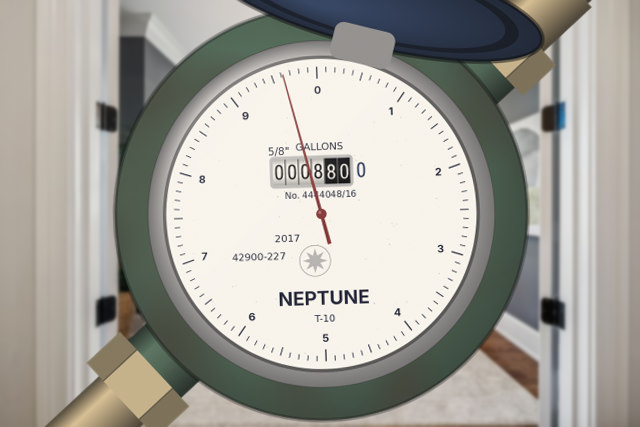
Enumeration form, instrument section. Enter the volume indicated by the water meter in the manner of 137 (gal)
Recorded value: 8799.6 (gal)
